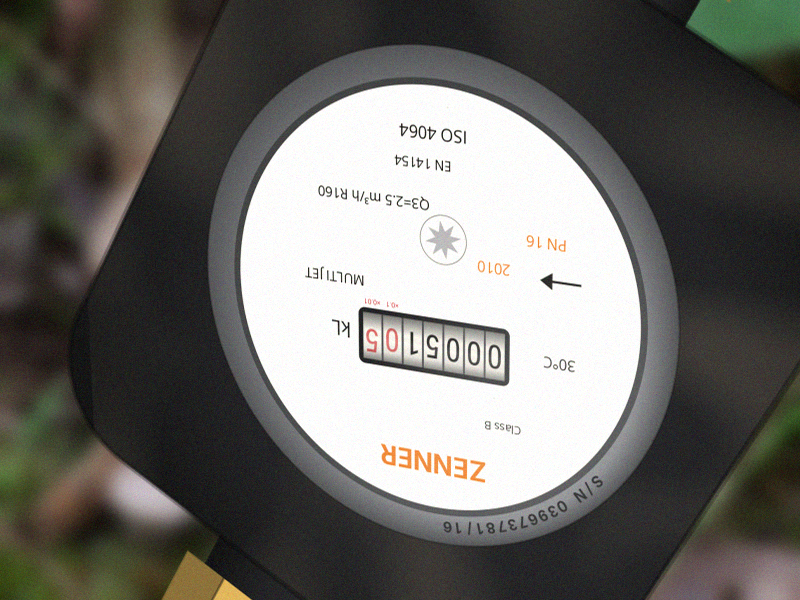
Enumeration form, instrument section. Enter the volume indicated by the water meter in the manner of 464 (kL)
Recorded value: 51.05 (kL)
